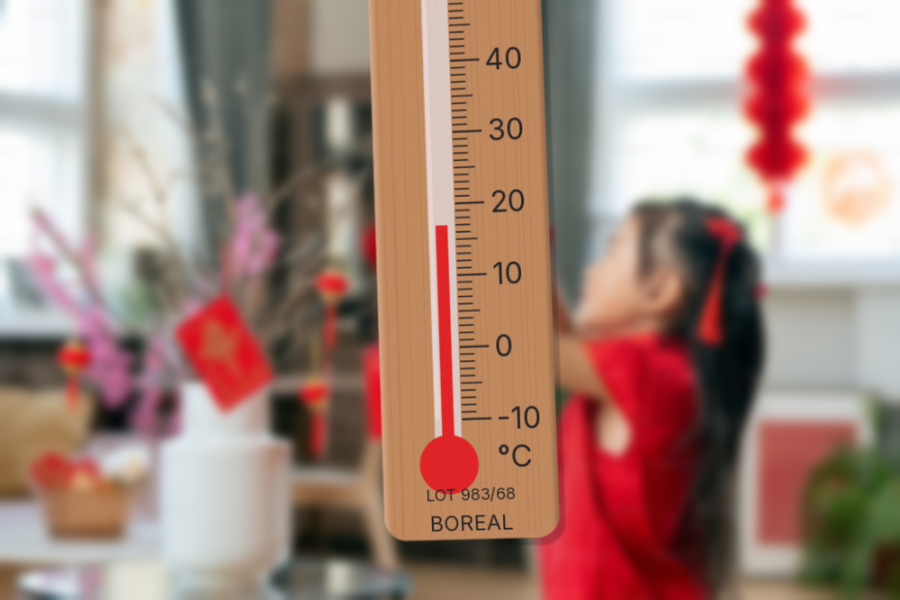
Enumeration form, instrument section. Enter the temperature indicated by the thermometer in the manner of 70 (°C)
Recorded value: 17 (°C)
